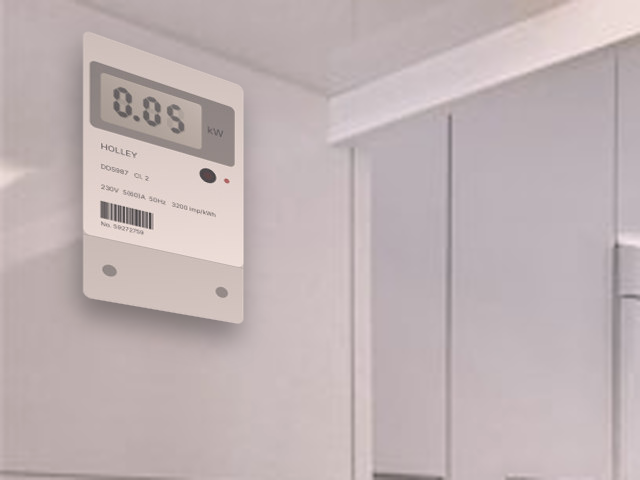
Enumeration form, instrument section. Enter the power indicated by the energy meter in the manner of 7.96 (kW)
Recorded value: 0.05 (kW)
